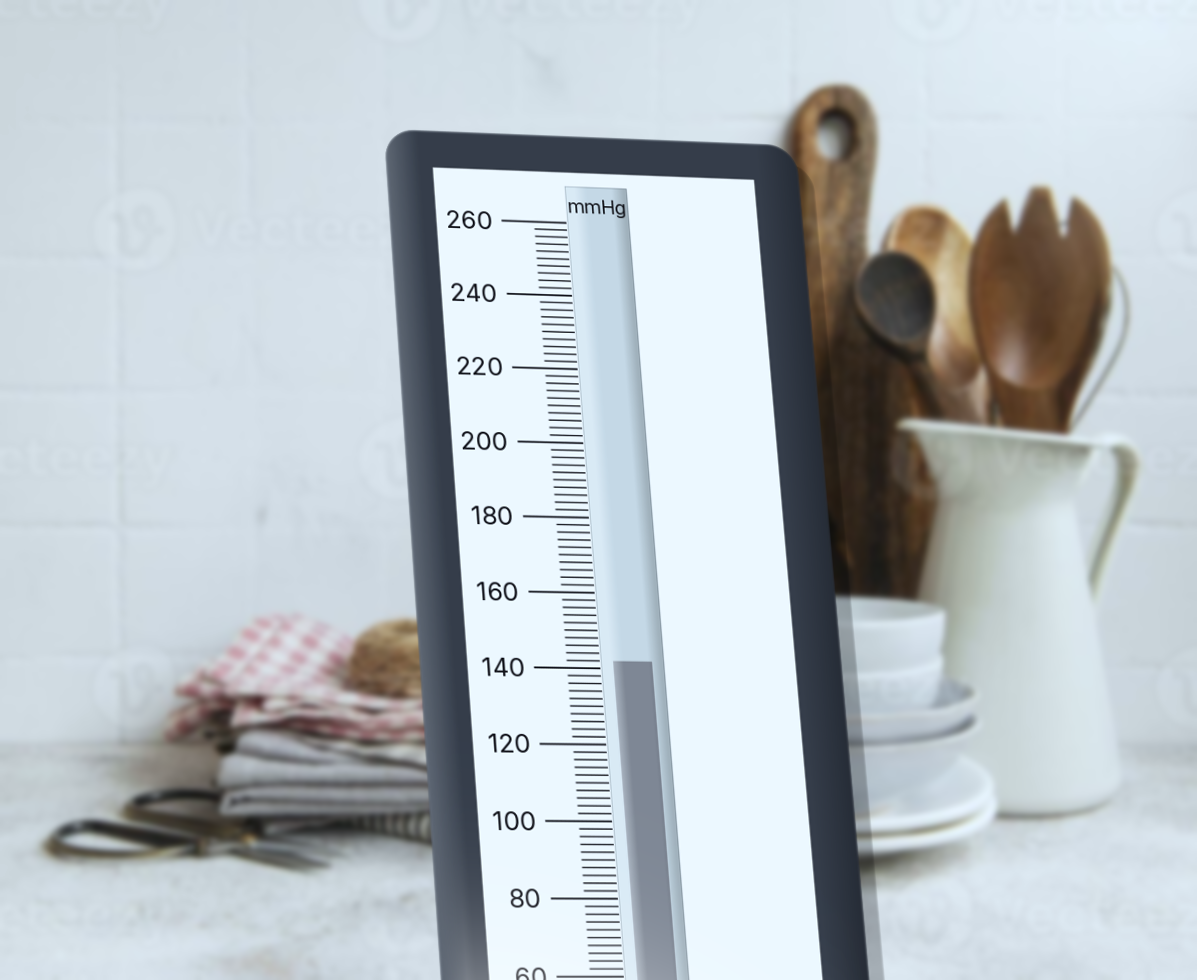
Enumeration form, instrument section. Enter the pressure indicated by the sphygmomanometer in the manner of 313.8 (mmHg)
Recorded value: 142 (mmHg)
